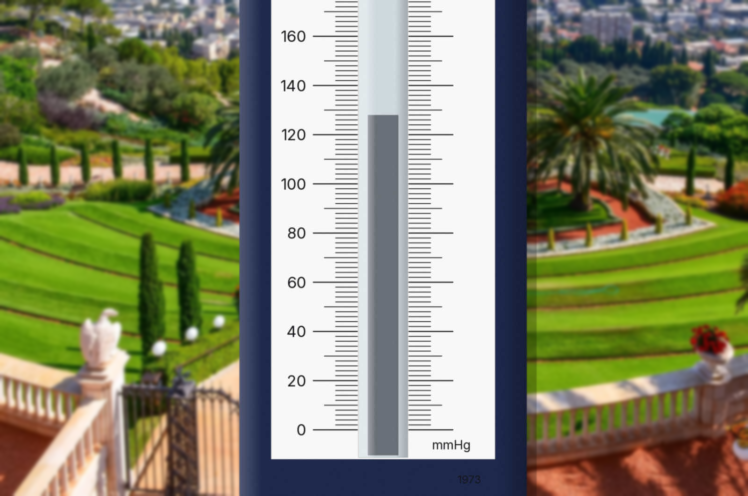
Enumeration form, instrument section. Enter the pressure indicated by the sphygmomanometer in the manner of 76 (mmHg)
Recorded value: 128 (mmHg)
